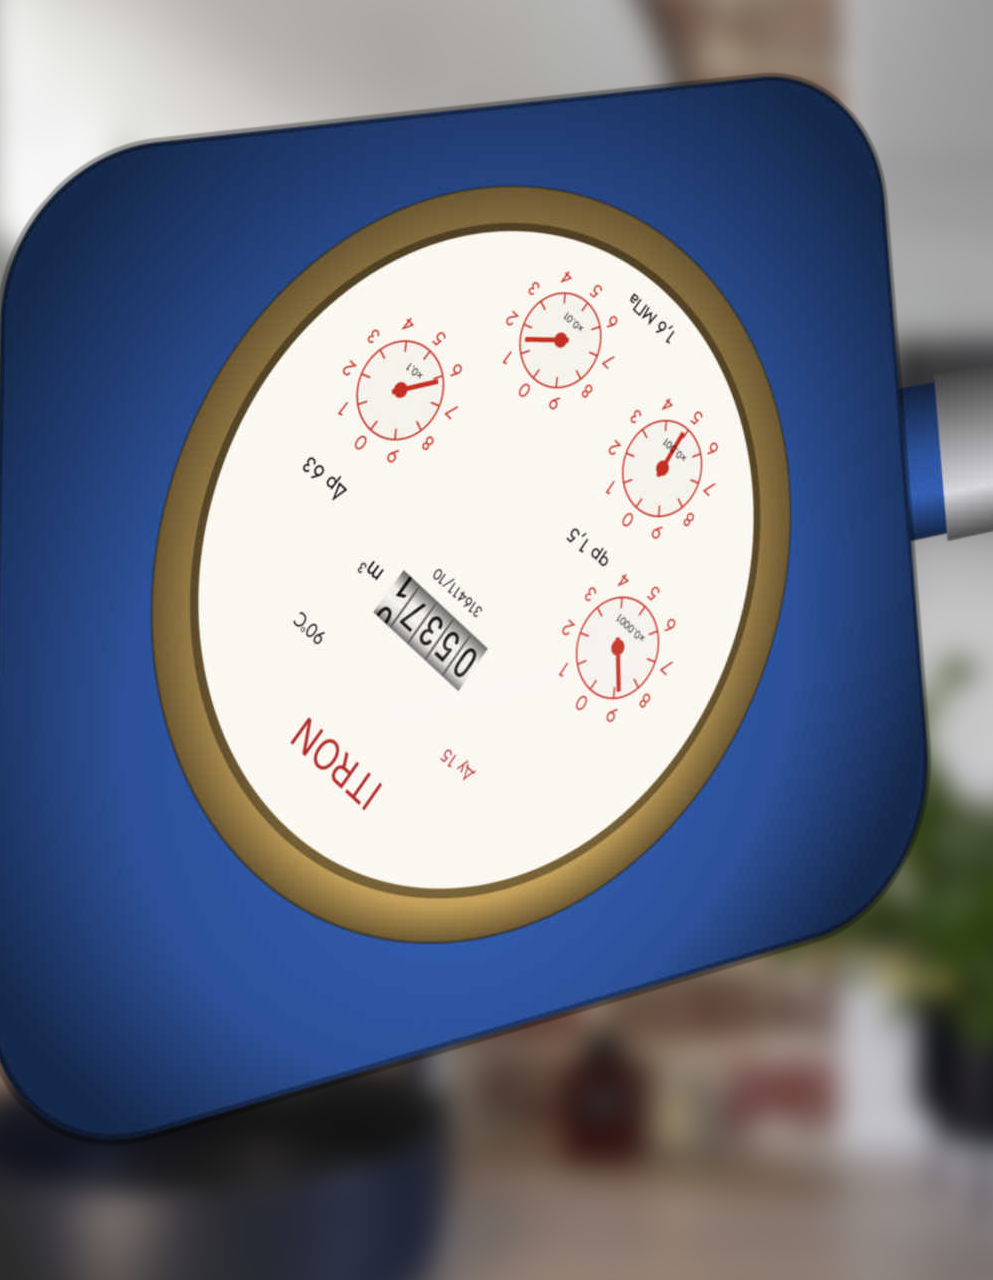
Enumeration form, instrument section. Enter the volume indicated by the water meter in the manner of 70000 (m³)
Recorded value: 5370.6148 (m³)
